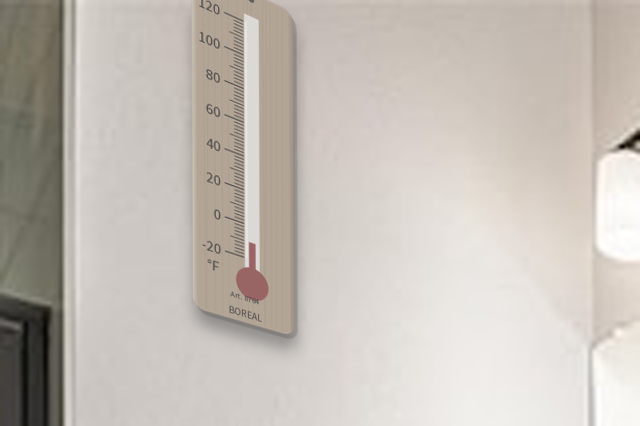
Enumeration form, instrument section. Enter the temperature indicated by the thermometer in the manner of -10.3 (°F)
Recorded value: -10 (°F)
